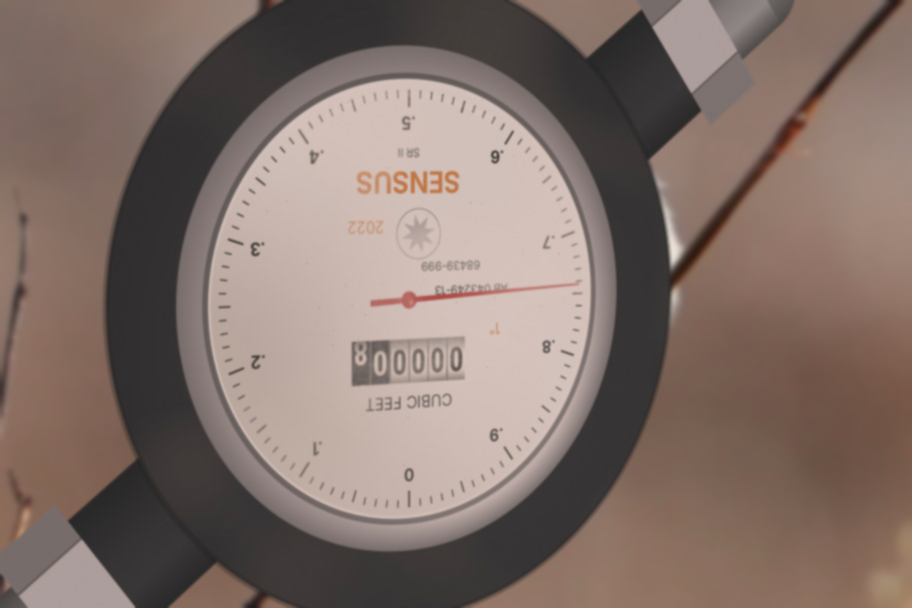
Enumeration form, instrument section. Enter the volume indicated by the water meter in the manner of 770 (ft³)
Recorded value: 7.74 (ft³)
